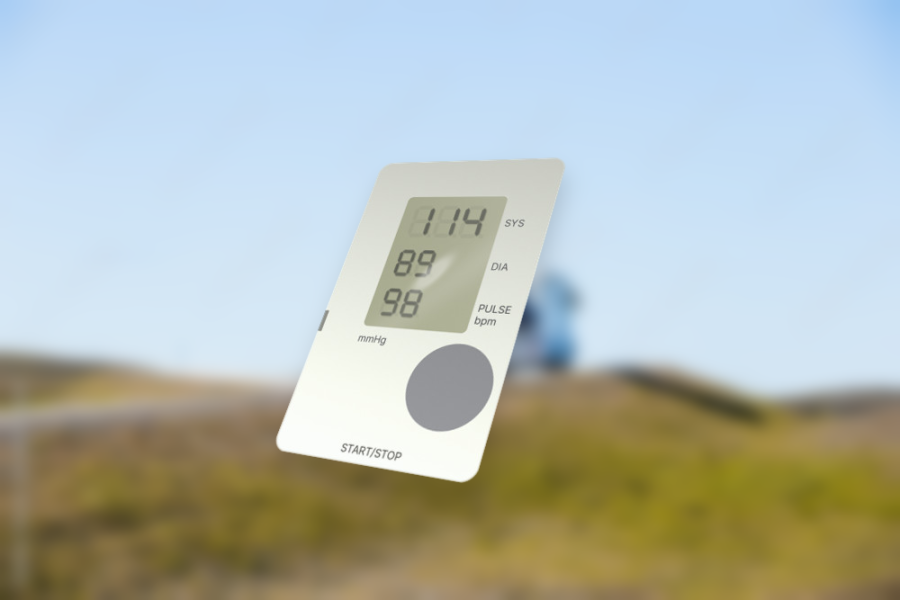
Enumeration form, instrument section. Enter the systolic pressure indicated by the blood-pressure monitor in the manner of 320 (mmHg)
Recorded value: 114 (mmHg)
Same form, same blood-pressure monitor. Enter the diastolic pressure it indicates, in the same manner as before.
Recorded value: 89 (mmHg)
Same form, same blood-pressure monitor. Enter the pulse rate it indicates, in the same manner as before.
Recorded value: 98 (bpm)
